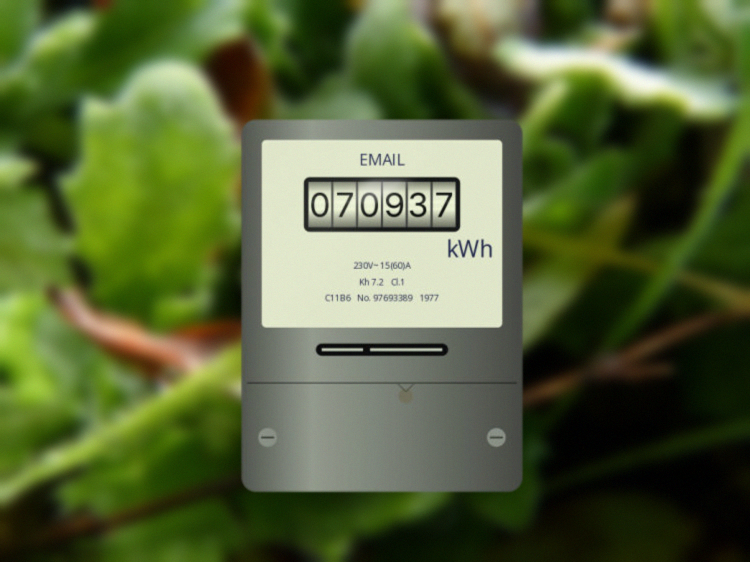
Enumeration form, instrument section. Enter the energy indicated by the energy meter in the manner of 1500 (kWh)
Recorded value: 70937 (kWh)
